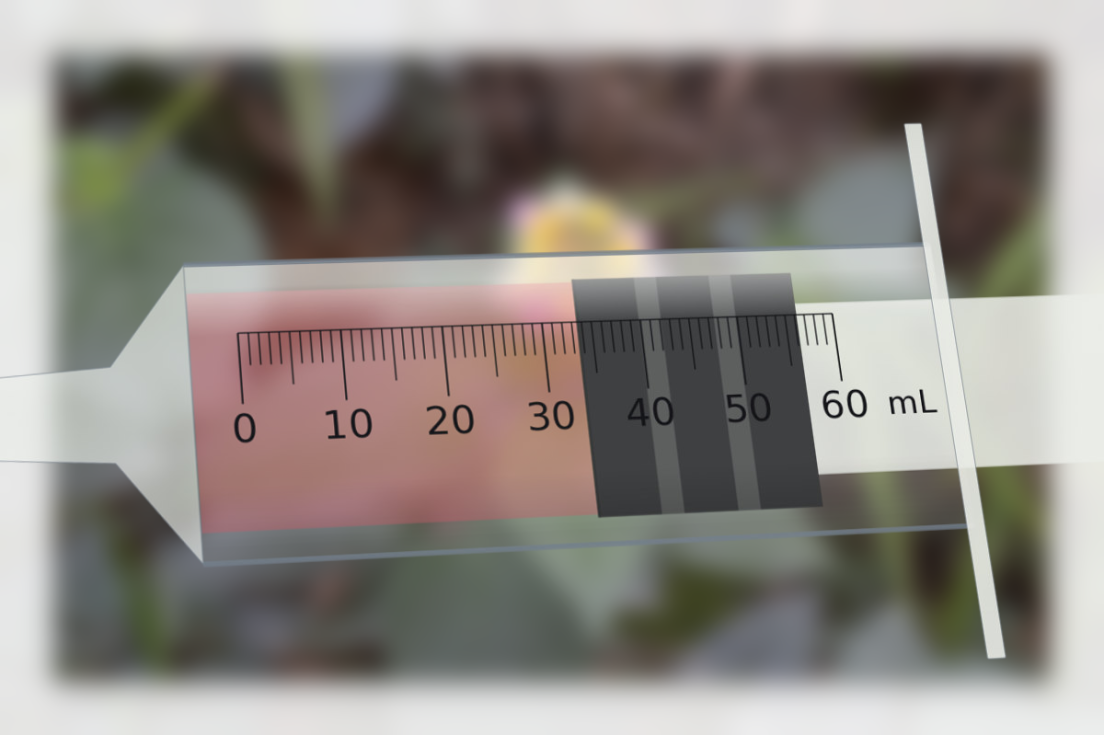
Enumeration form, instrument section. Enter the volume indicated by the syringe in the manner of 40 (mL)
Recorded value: 33.5 (mL)
